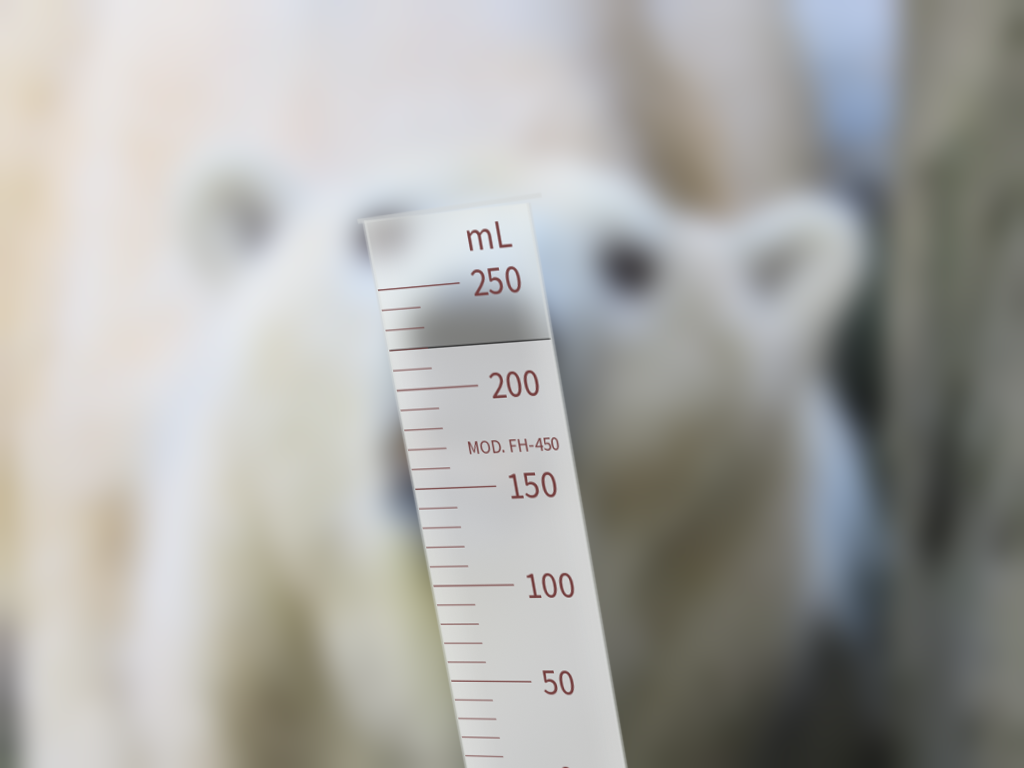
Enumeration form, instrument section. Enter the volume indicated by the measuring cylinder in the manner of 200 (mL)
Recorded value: 220 (mL)
